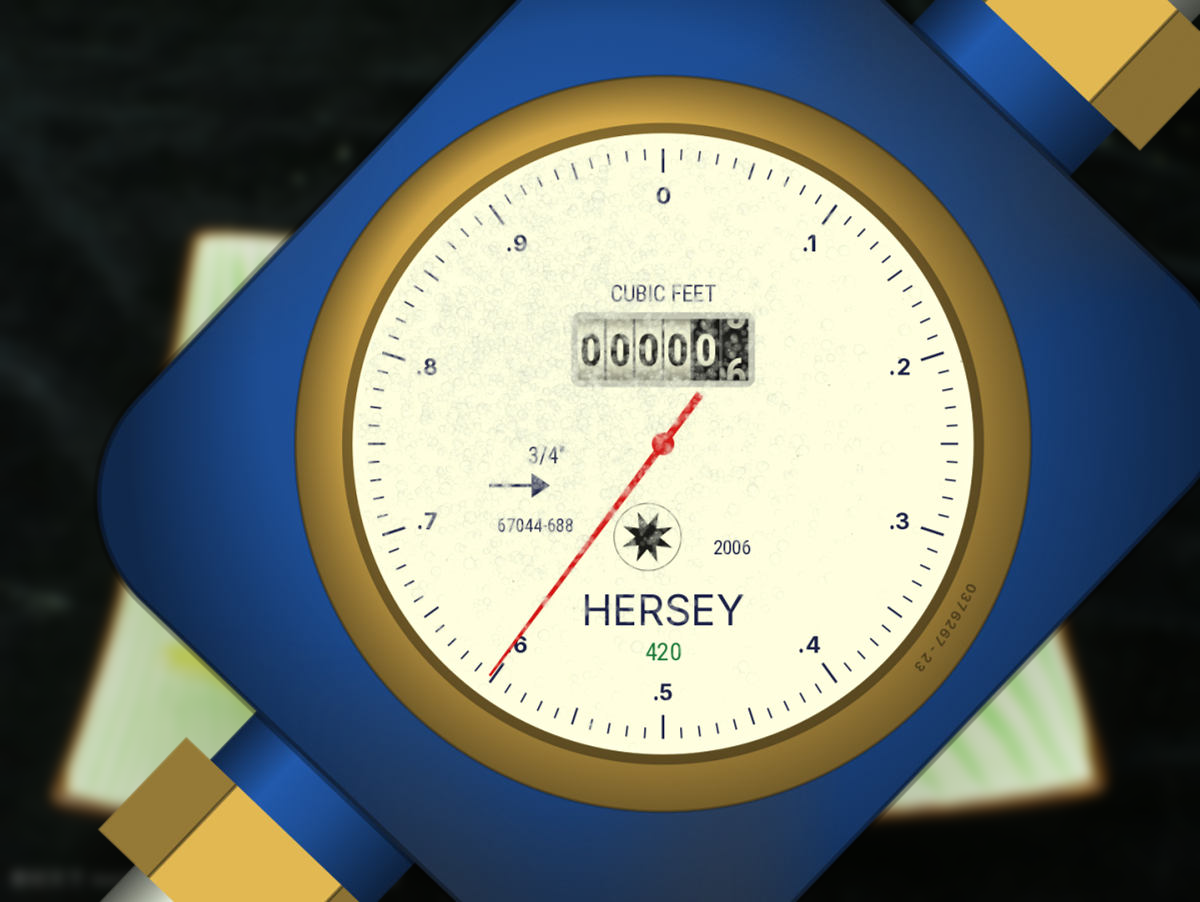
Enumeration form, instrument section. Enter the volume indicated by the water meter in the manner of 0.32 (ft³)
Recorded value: 5.60 (ft³)
